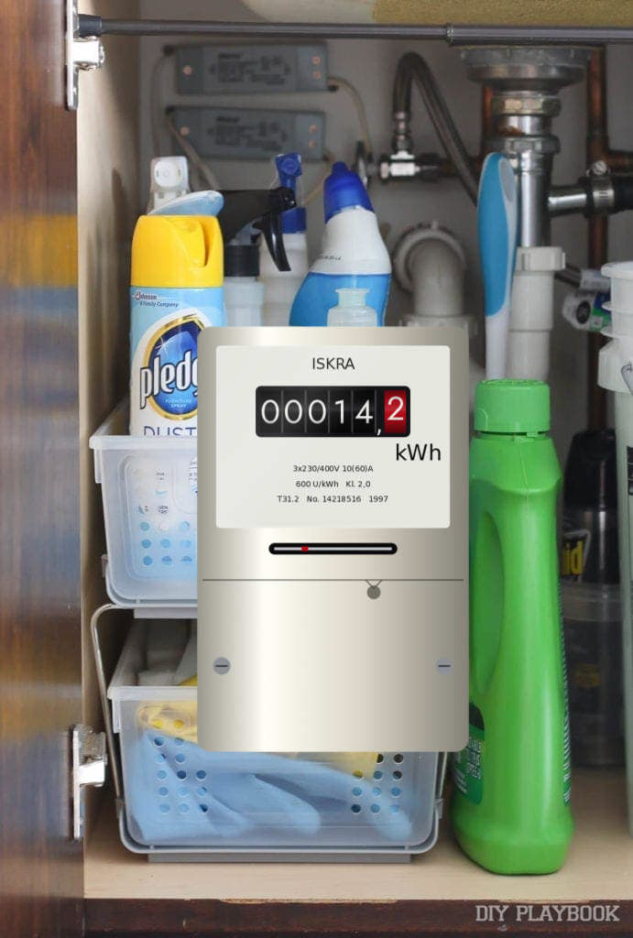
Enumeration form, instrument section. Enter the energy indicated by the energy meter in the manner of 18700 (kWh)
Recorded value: 14.2 (kWh)
